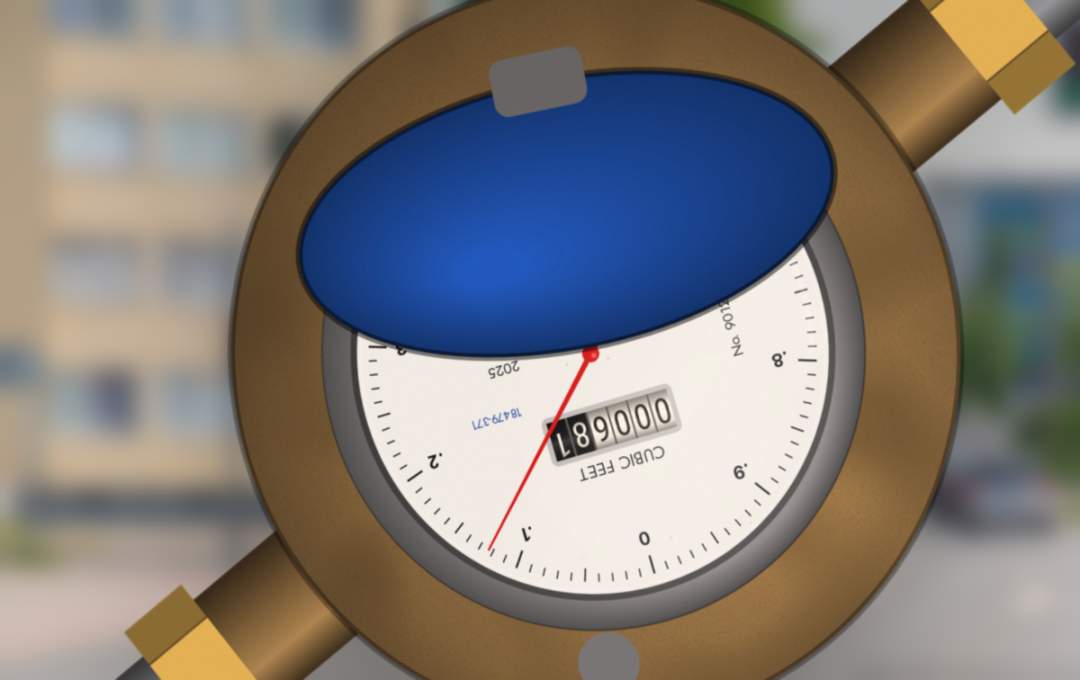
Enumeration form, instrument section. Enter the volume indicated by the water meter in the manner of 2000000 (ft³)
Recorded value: 681.12 (ft³)
